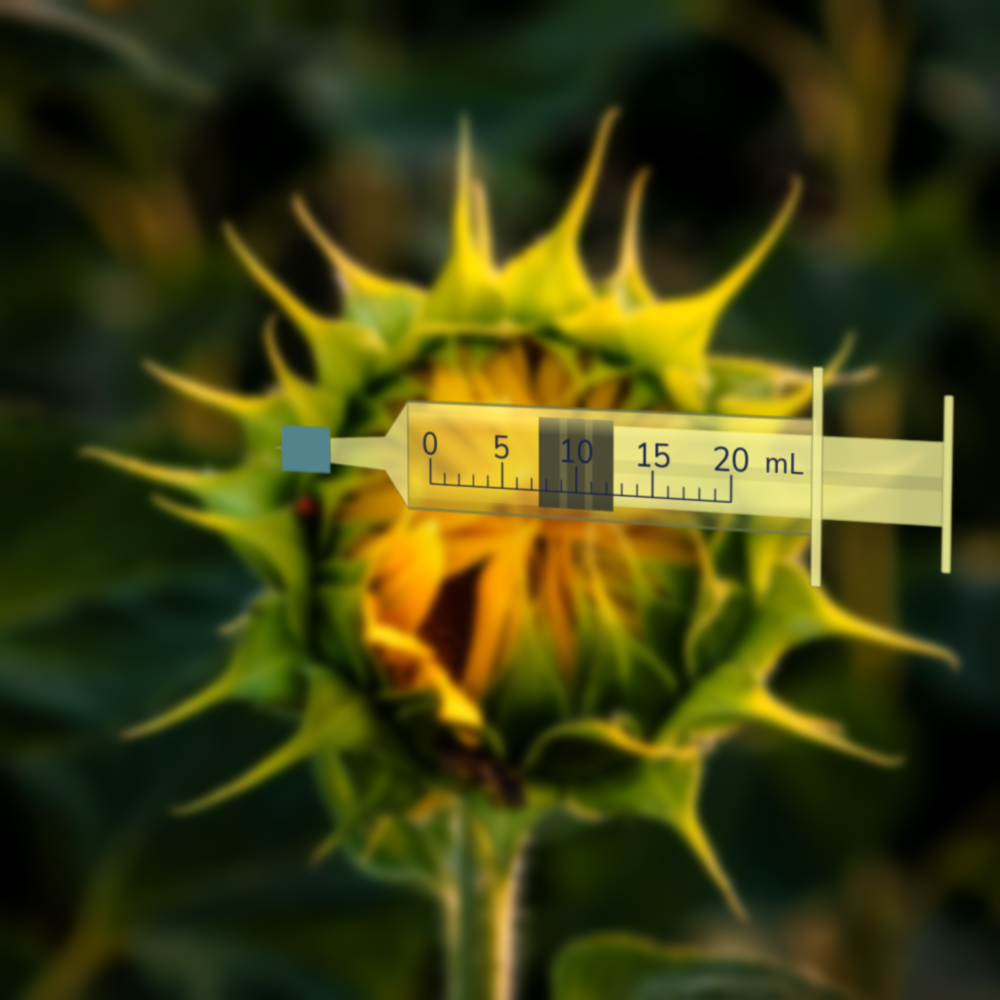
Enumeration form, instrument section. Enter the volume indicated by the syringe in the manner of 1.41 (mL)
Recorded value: 7.5 (mL)
